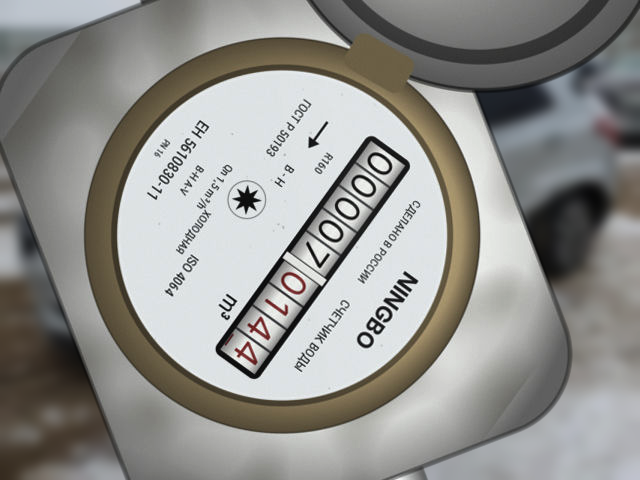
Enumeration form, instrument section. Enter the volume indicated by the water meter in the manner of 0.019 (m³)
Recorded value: 7.0144 (m³)
